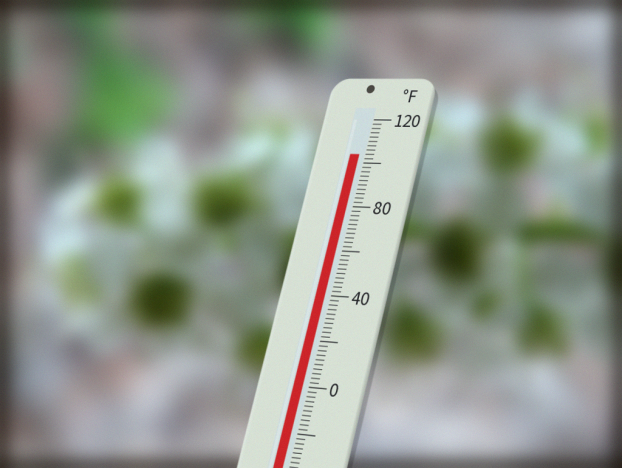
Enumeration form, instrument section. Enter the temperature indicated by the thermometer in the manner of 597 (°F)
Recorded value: 104 (°F)
